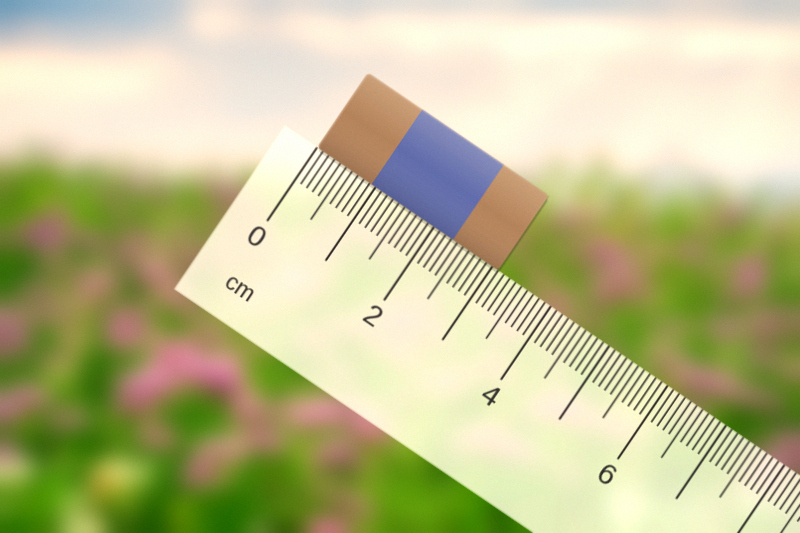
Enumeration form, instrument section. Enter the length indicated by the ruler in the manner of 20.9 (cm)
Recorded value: 3.1 (cm)
